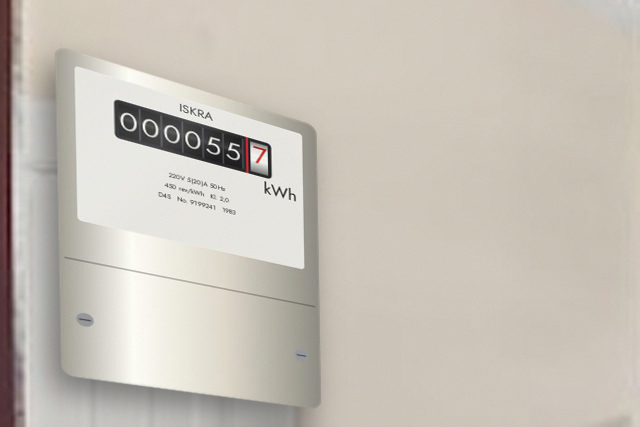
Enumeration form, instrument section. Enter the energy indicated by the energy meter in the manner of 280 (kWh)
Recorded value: 55.7 (kWh)
